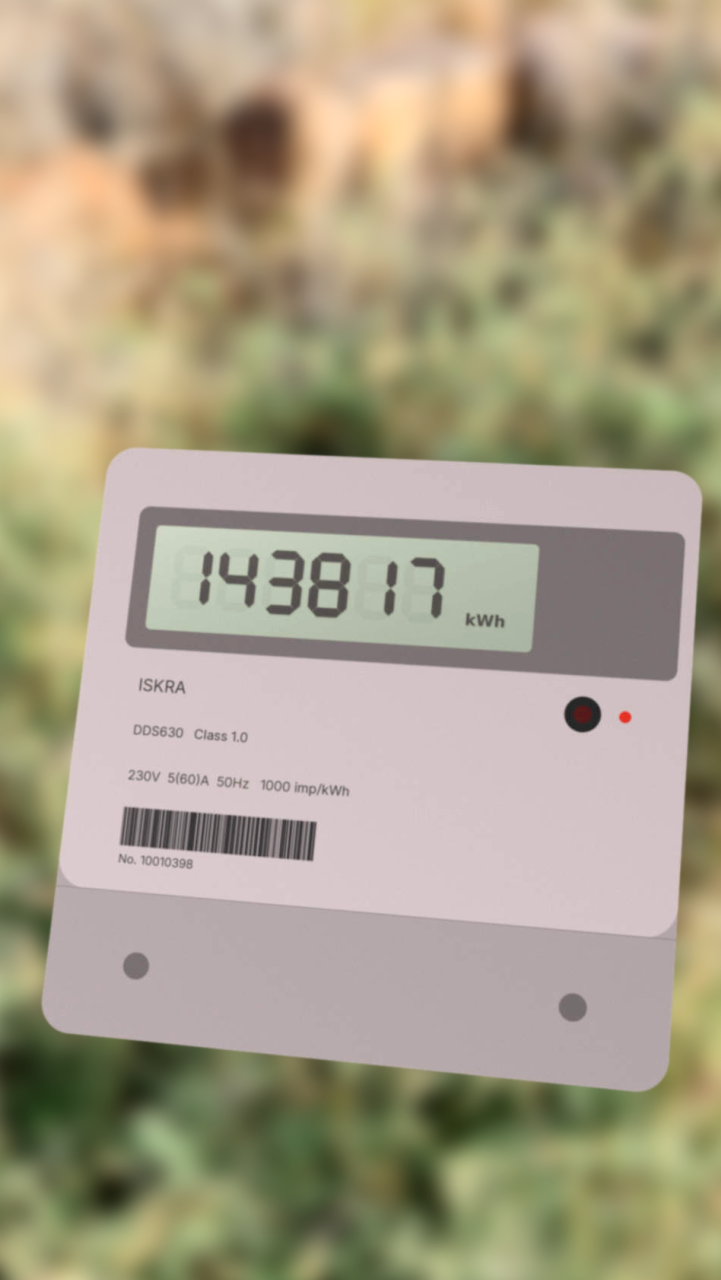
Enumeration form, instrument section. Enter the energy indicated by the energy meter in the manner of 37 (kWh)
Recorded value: 143817 (kWh)
